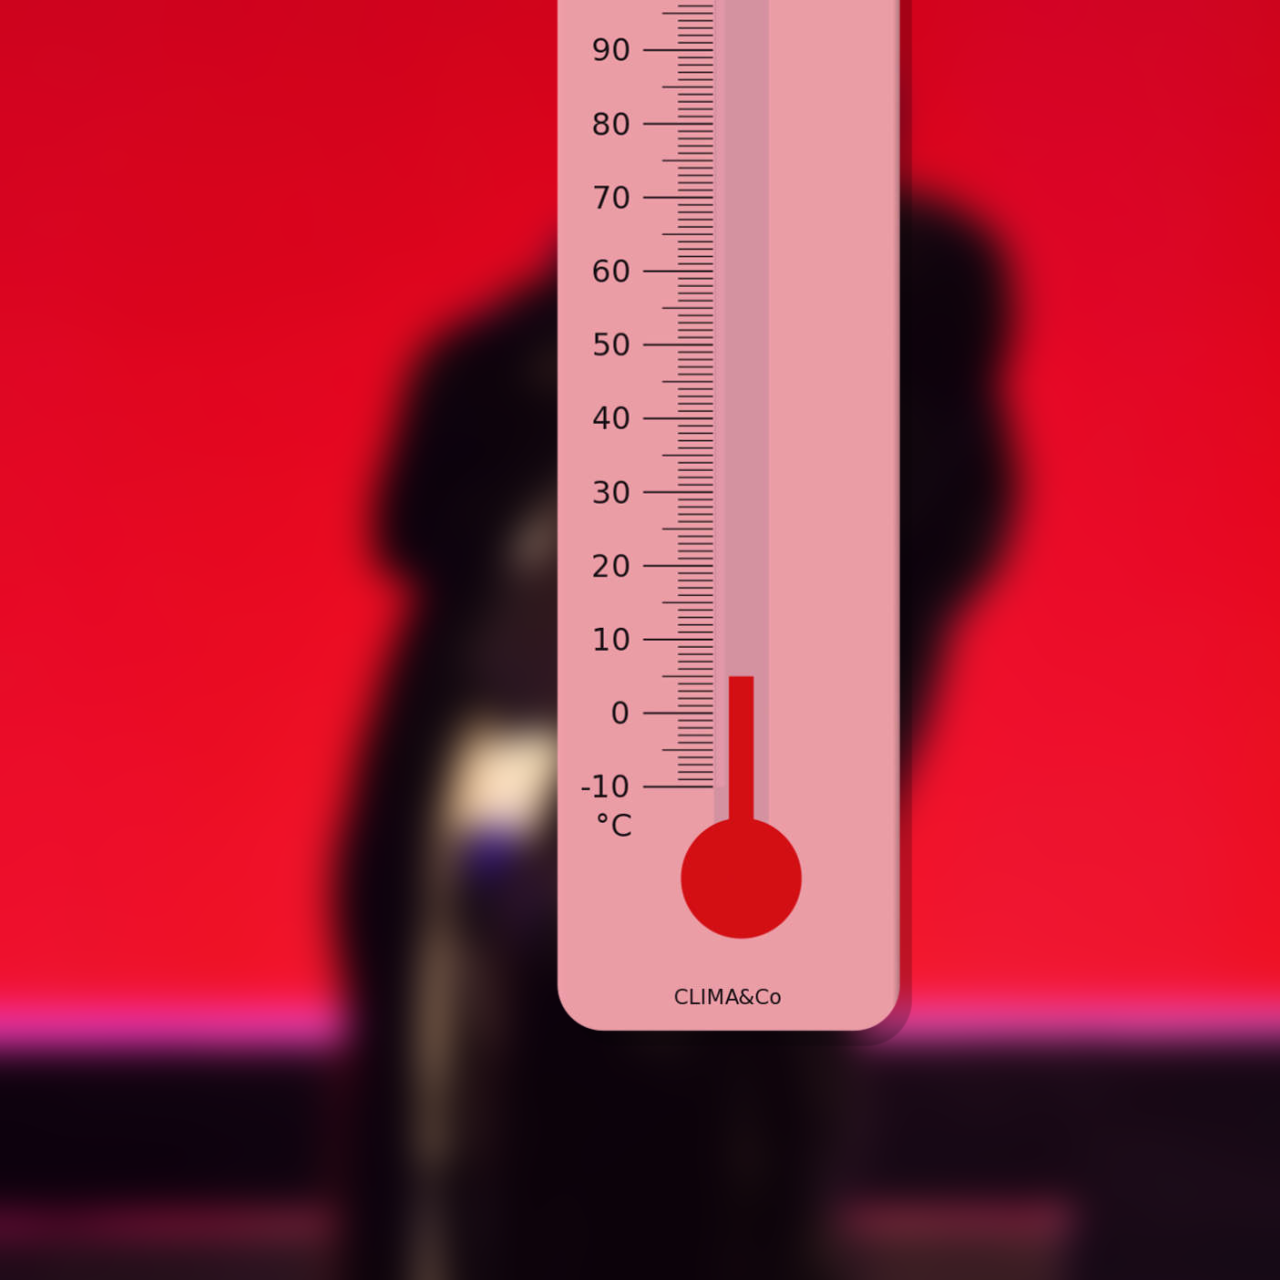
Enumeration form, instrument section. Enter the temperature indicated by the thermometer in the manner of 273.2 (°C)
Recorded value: 5 (°C)
